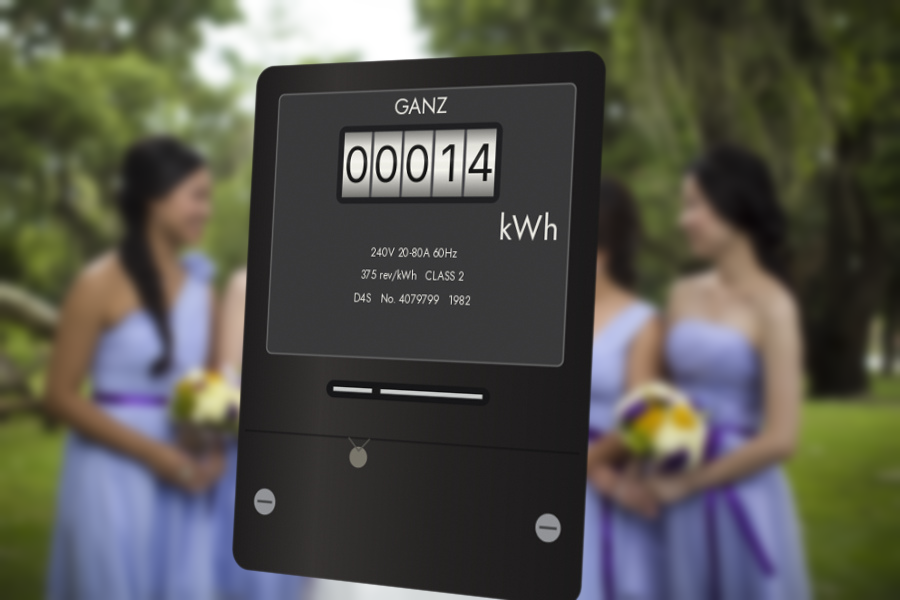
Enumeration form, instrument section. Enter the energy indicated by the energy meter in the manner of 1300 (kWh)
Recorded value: 14 (kWh)
